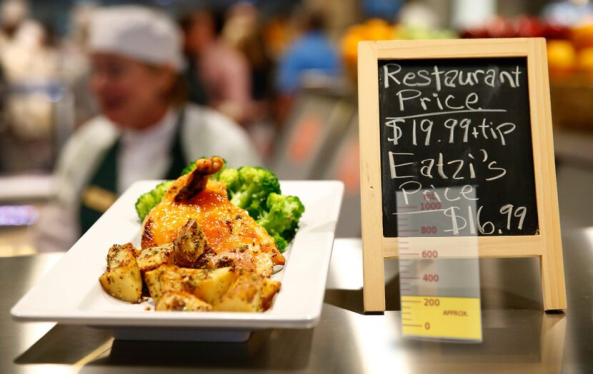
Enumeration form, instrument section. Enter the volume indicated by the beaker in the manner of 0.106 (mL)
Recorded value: 250 (mL)
